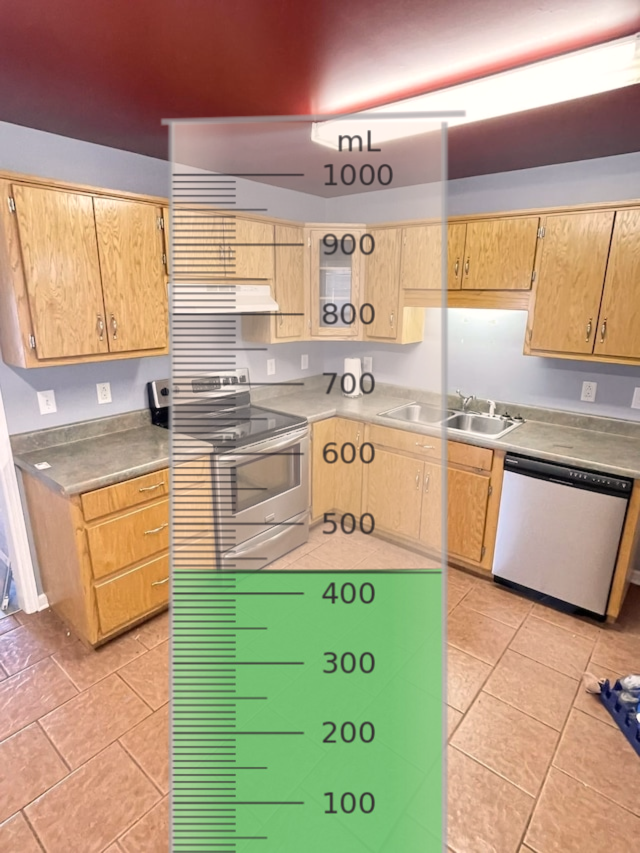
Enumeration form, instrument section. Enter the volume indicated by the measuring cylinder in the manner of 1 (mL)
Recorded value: 430 (mL)
